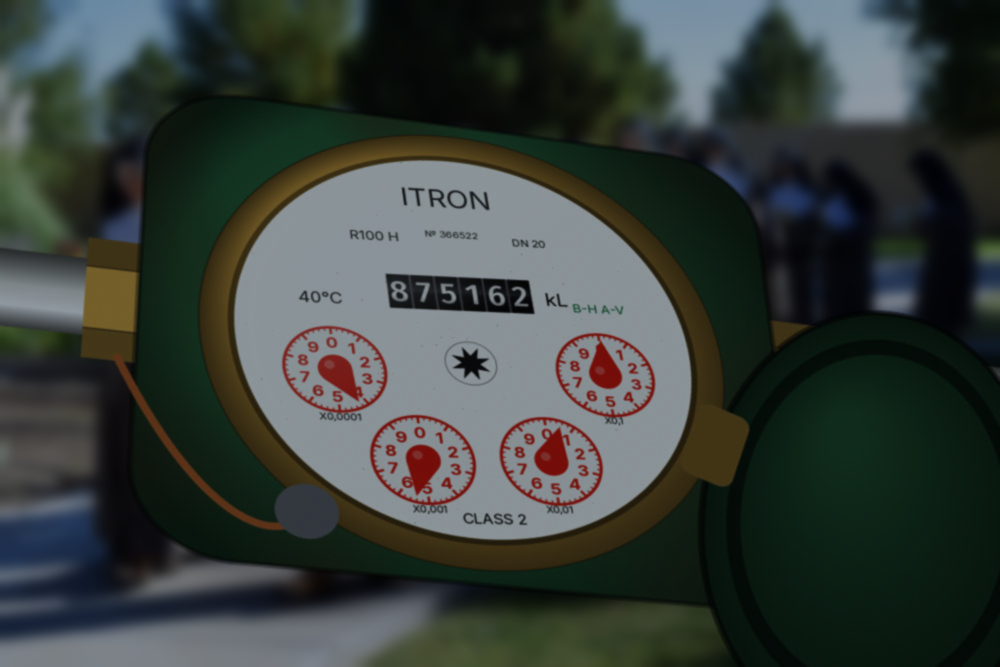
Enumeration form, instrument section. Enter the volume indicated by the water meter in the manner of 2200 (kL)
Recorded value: 875162.0054 (kL)
